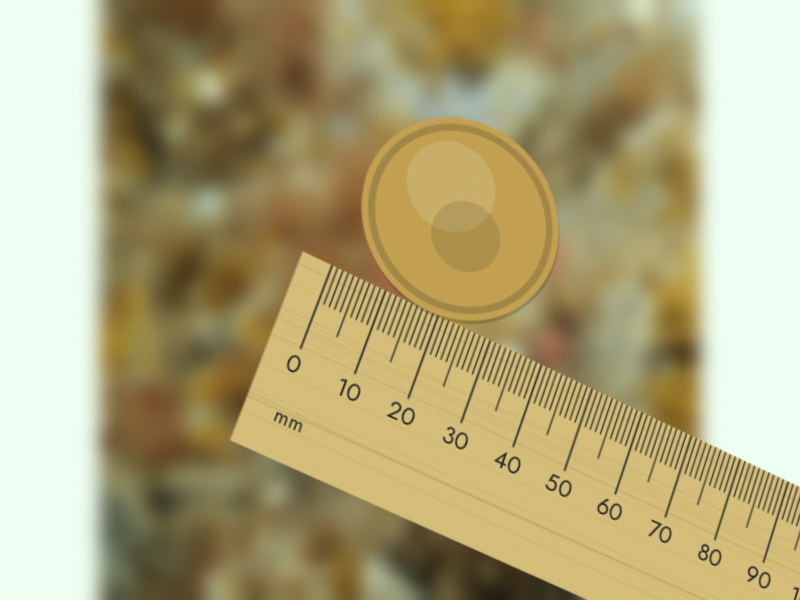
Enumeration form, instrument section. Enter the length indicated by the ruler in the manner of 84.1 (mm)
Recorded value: 36 (mm)
